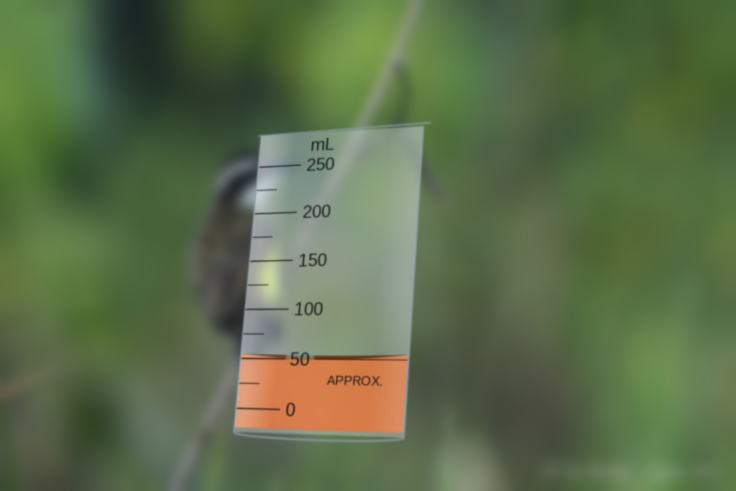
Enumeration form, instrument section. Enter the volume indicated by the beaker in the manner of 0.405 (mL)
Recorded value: 50 (mL)
